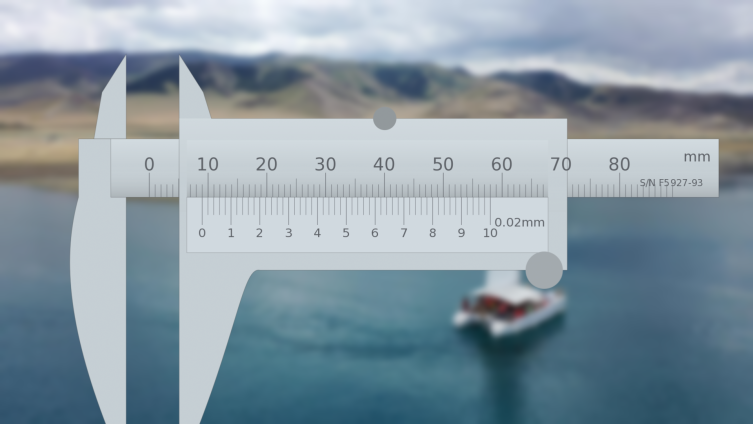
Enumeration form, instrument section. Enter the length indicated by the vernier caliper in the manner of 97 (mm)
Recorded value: 9.0 (mm)
